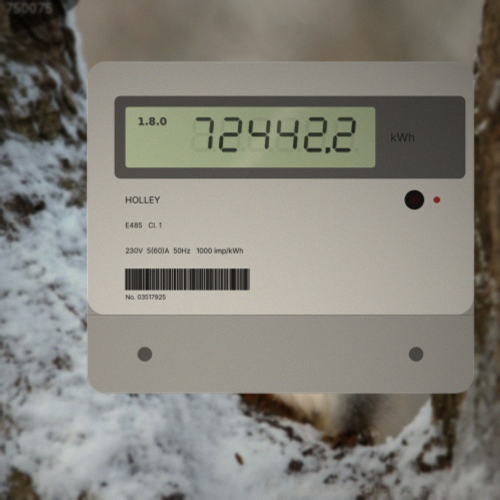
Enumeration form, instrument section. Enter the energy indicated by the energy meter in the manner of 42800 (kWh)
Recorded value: 72442.2 (kWh)
